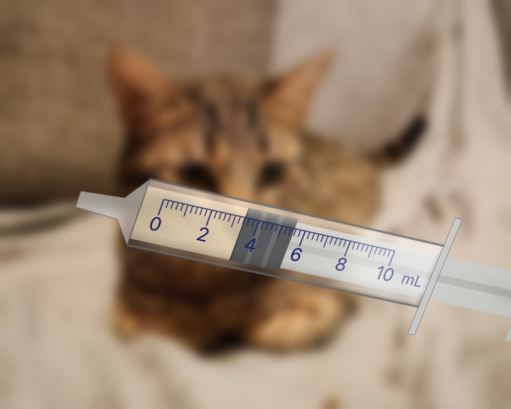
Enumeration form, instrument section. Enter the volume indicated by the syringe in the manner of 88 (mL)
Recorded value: 3.4 (mL)
